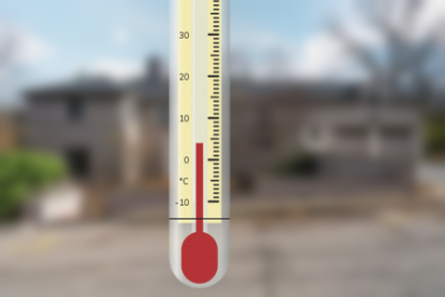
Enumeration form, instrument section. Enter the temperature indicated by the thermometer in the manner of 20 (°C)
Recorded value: 4 (°C)
